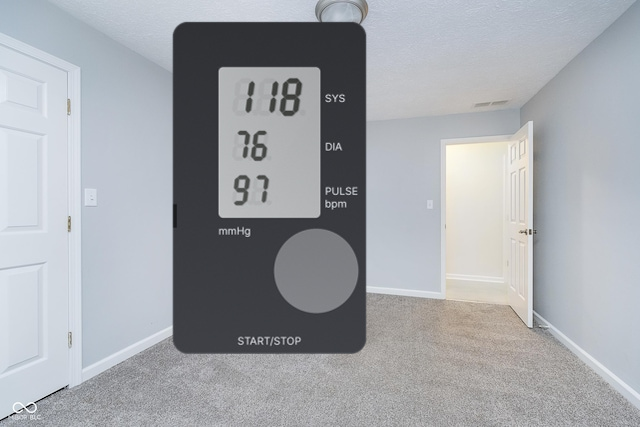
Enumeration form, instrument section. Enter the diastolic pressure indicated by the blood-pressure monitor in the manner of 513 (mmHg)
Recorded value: 76 (mmHg)
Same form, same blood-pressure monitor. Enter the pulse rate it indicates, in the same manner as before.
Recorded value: 97 (bpm)
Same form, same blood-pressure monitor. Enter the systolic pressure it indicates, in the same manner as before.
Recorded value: 118 (mmHg)
